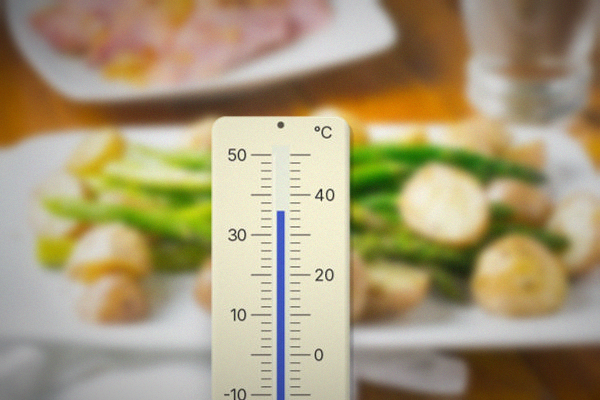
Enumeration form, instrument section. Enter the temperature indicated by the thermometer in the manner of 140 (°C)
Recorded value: 36 (°C)
